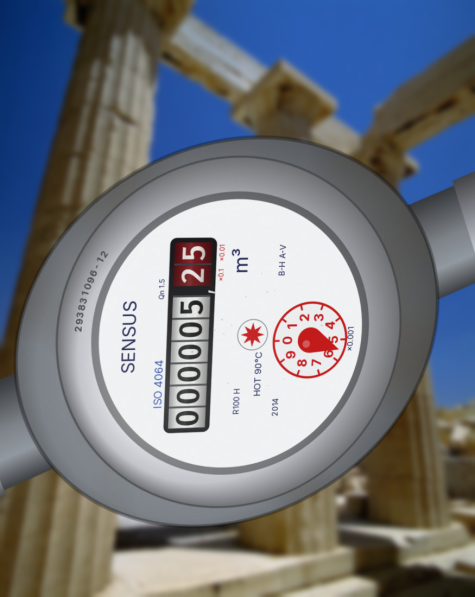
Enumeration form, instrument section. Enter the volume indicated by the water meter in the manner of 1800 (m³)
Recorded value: 5.255 (m³)
